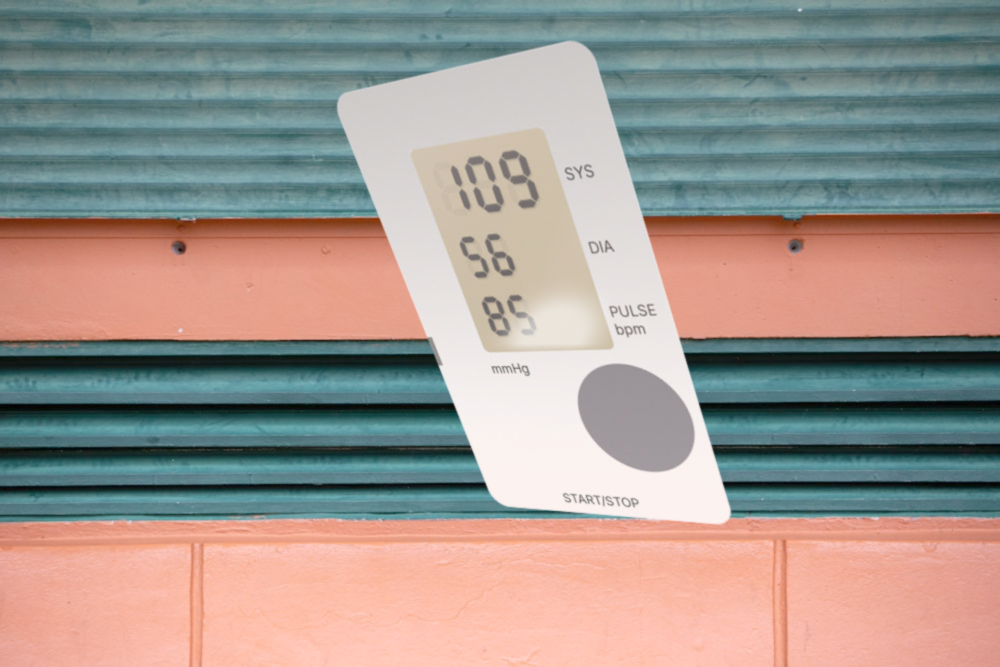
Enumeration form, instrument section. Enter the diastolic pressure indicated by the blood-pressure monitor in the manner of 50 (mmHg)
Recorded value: 56 (mmHg)
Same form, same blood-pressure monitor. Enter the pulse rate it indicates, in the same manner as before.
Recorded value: 85 (bpm)
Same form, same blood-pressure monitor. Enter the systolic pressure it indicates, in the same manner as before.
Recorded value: 109 (mmHg)
